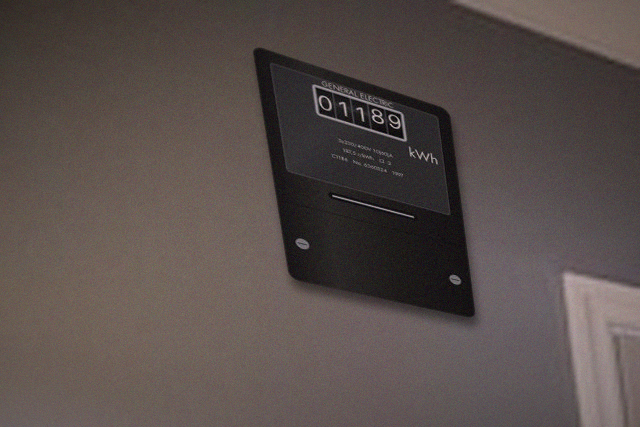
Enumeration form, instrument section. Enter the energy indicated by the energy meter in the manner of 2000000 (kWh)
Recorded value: 1189 (kWh)
